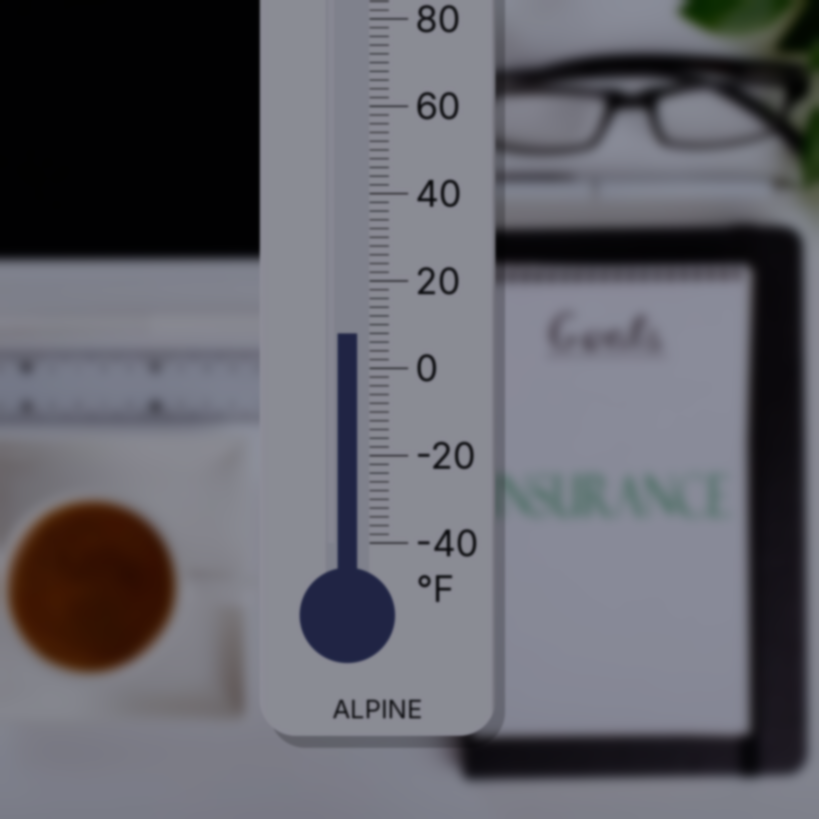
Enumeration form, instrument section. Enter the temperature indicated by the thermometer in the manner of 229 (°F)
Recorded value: 8 (°F)
